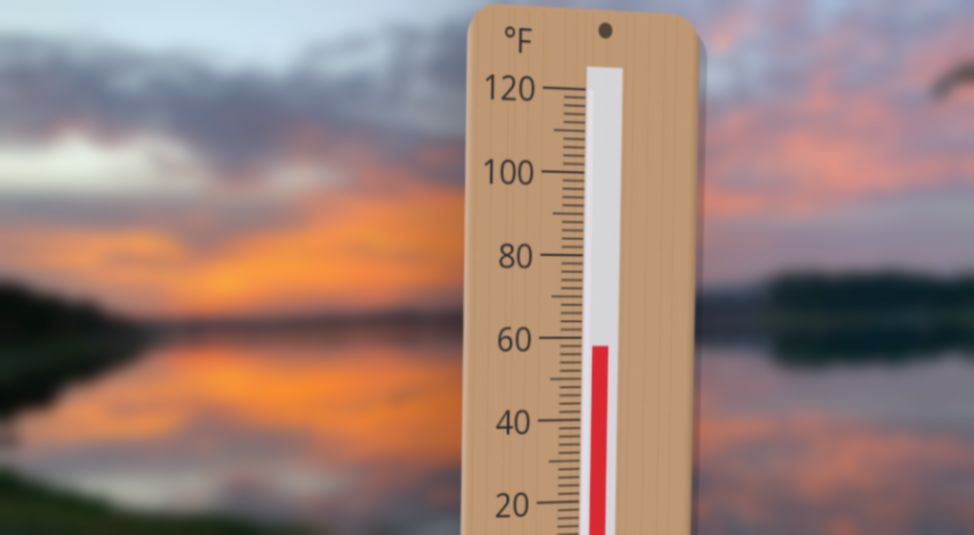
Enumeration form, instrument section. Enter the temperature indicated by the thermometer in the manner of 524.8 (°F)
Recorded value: 58 (°F)
